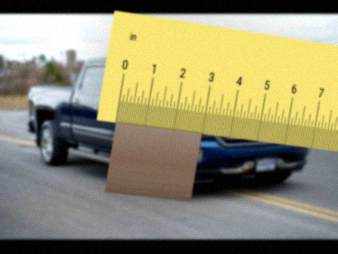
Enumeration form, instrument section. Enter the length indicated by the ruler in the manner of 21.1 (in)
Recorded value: 3 (in)
